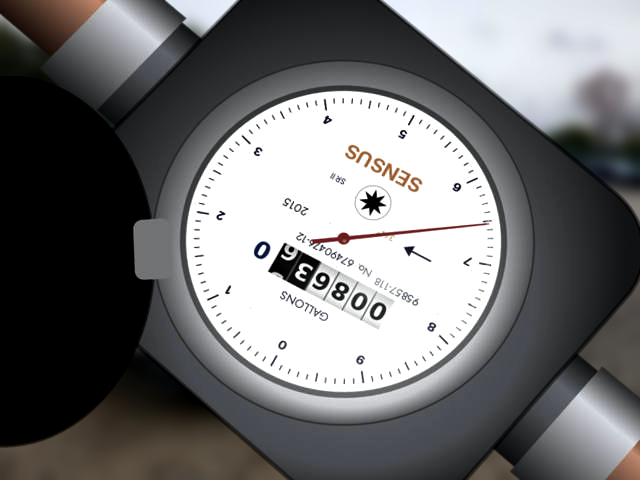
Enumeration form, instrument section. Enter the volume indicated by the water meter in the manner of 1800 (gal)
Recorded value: 86356.5 (gal)
